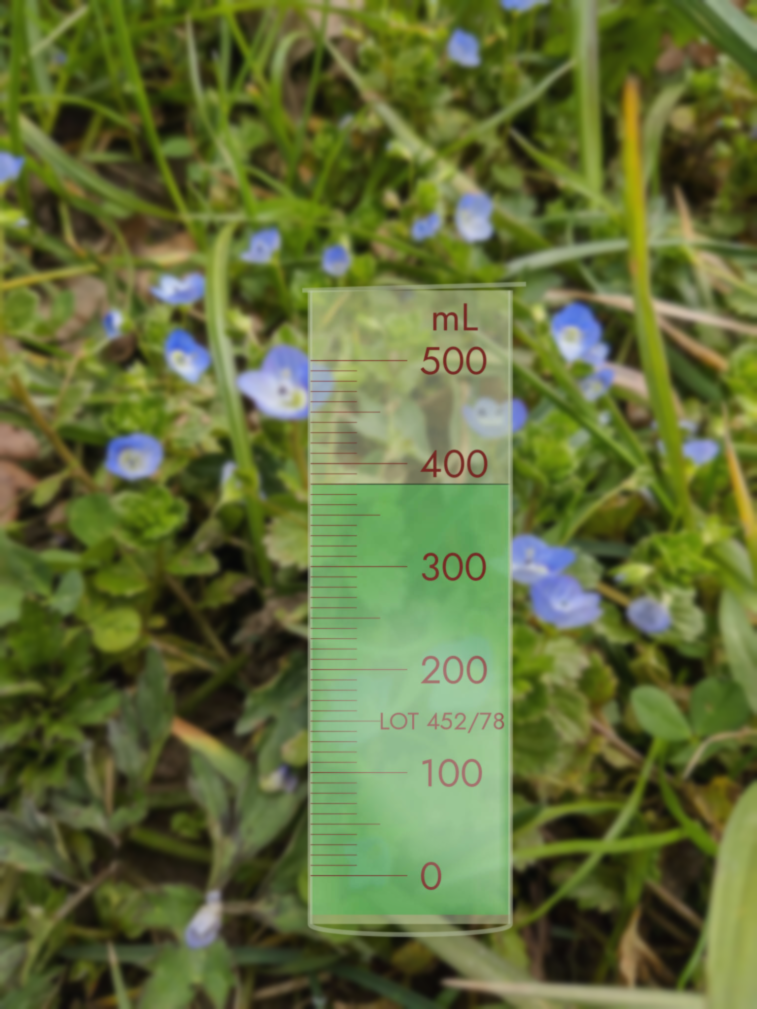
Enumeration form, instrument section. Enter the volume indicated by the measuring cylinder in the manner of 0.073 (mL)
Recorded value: 380 (mL)
